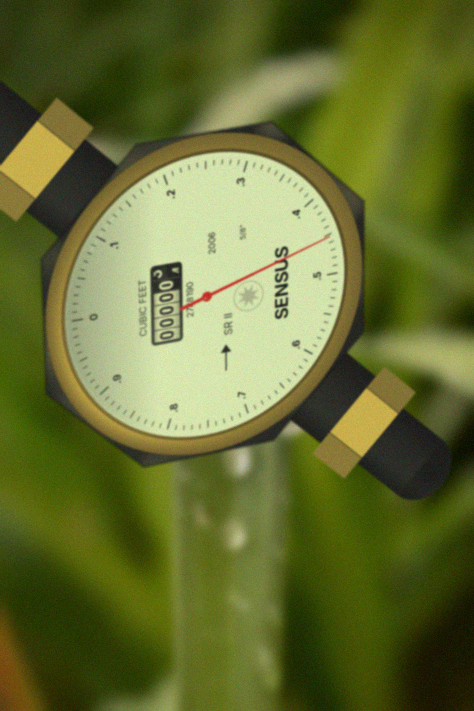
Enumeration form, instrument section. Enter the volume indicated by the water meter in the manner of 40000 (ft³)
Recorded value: 3.45 (ft³)
